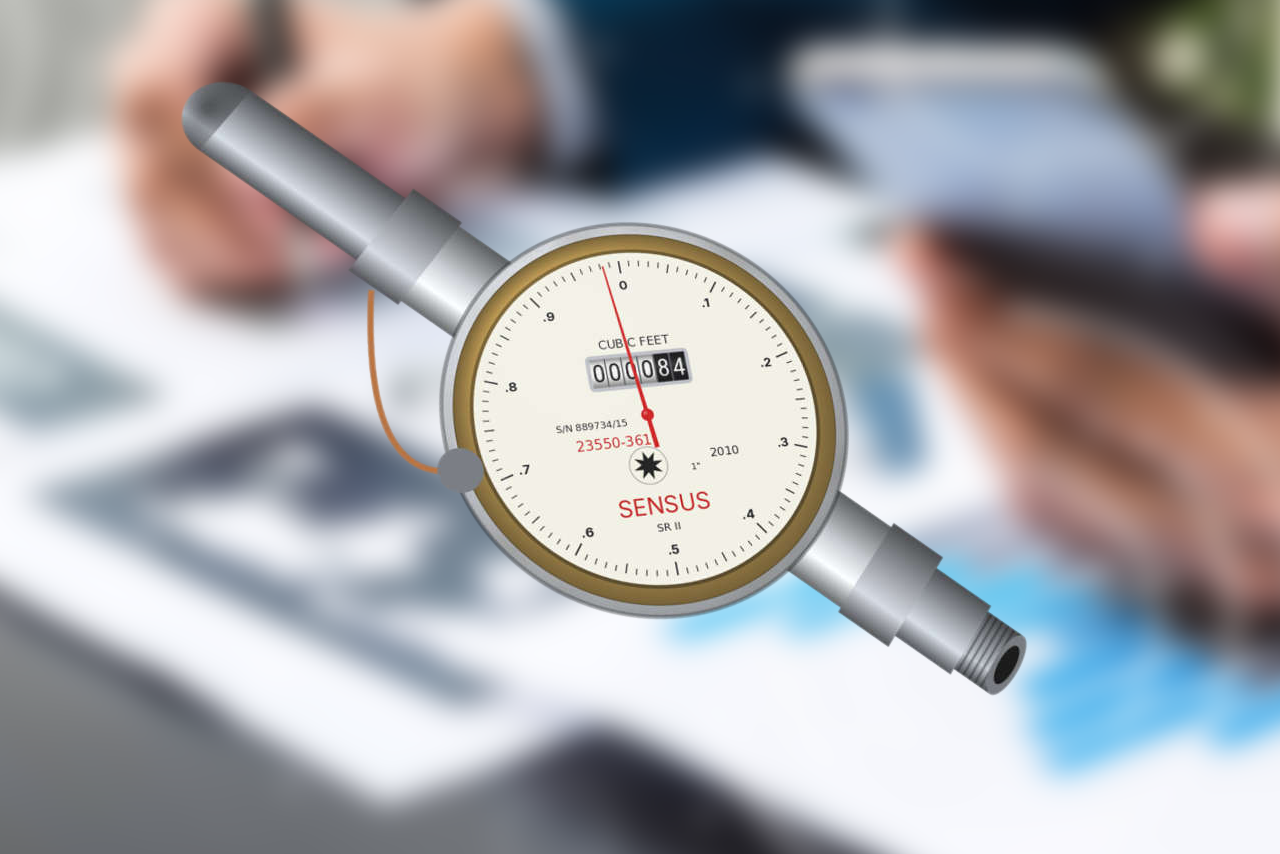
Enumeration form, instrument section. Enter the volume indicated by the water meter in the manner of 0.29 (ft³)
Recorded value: 83.98 (ft³)
